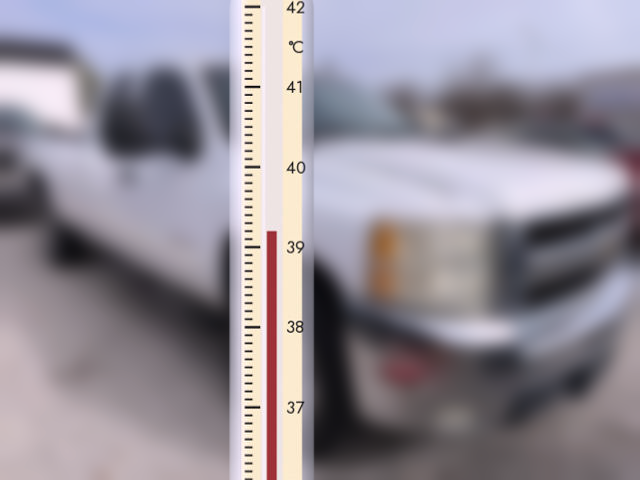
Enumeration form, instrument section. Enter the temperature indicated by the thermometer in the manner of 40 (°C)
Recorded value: 39.2 (°C)
